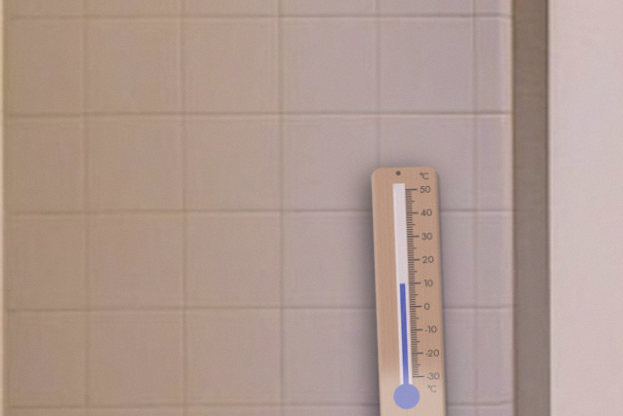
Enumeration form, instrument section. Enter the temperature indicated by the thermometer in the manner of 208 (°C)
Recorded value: 10 (°C)
